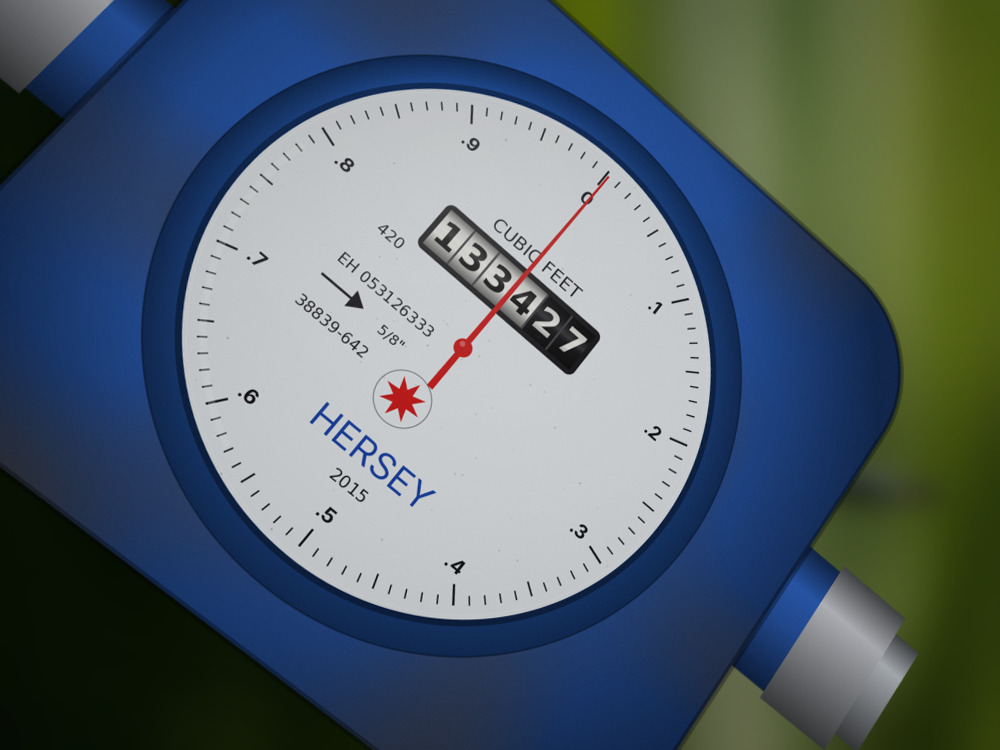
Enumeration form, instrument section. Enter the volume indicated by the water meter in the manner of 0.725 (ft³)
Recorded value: 133427.00 (ft³)
